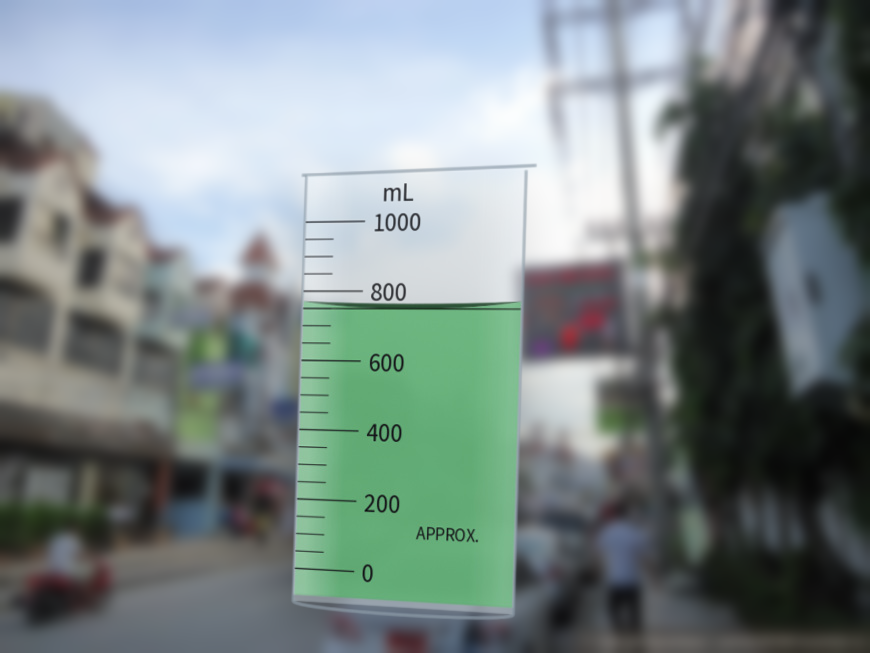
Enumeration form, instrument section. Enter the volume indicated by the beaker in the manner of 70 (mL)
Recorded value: 750 (mL)
